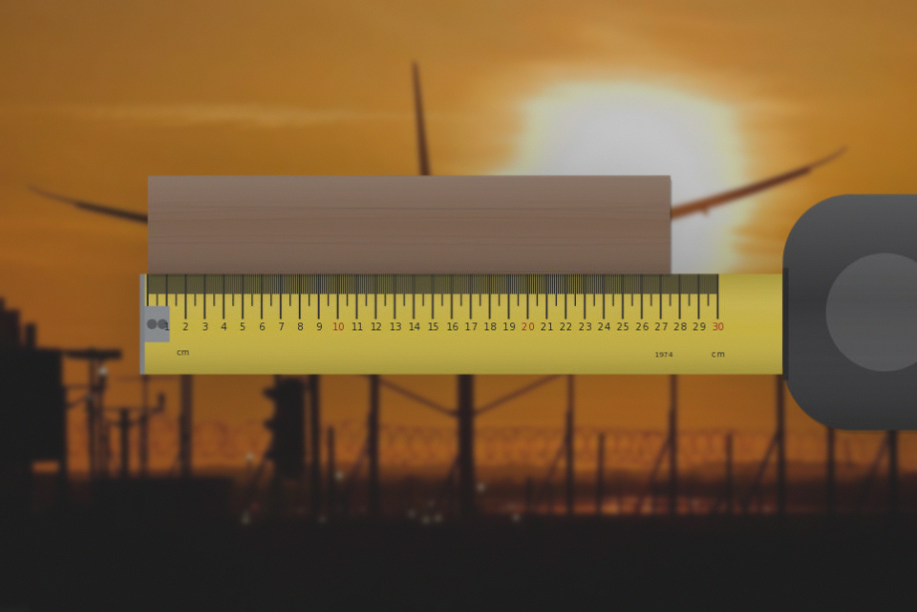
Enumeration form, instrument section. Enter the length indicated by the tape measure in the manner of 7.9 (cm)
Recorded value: 27.5 (cm)
